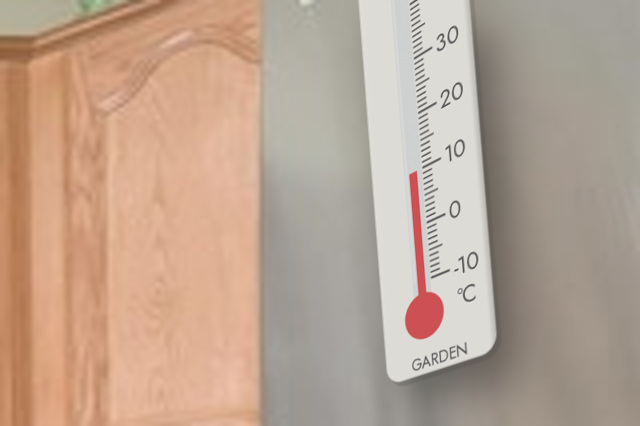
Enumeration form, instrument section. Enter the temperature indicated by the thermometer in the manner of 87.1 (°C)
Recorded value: 10 (°C)
